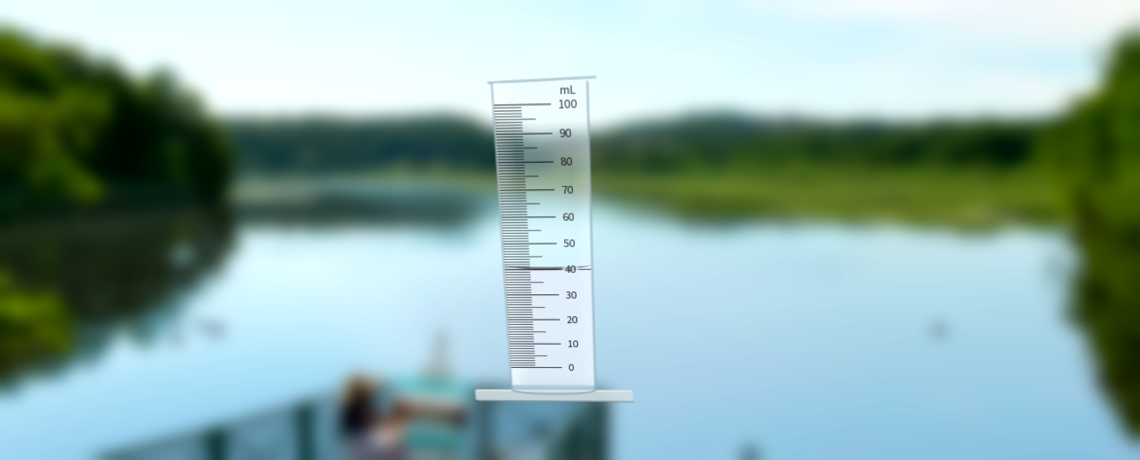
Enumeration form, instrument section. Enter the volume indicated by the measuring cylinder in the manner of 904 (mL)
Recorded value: 40 (mL)
